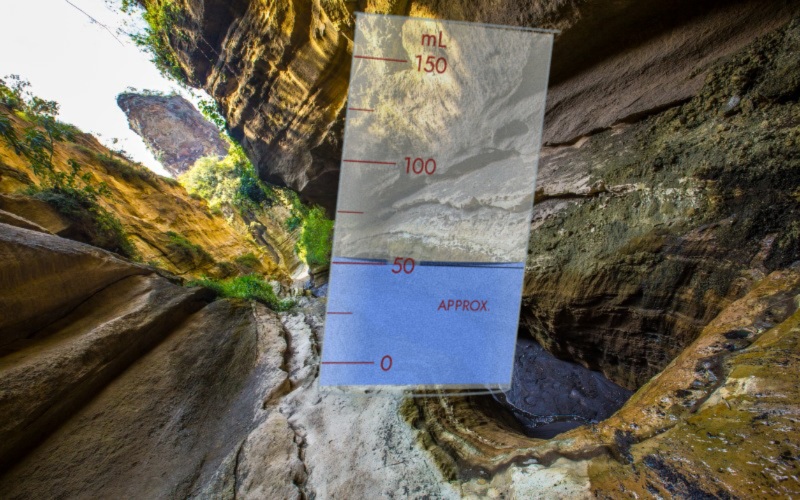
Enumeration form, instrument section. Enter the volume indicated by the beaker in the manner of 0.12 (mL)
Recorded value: 50 (mL)
